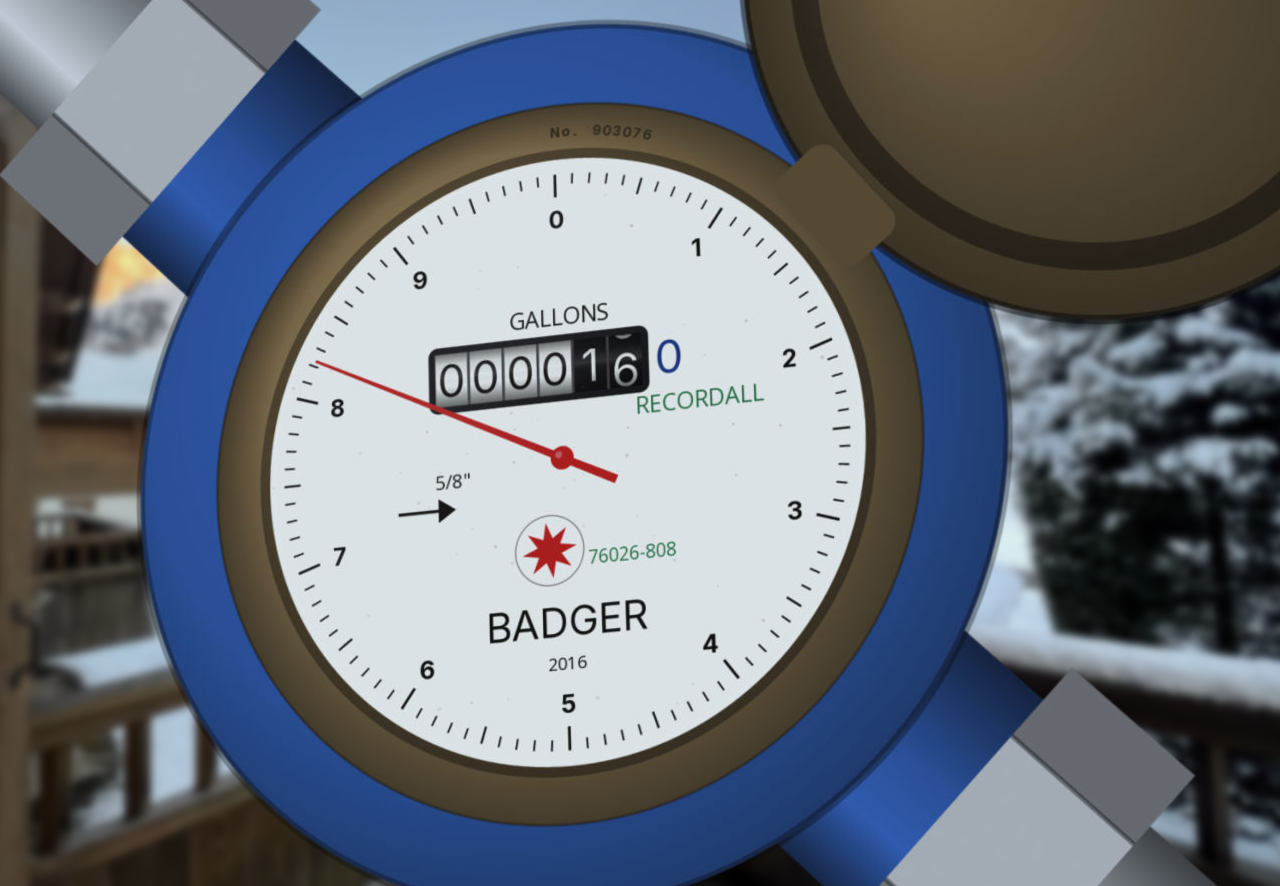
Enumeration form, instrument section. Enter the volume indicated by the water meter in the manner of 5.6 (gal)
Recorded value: 158.2 (gal)
